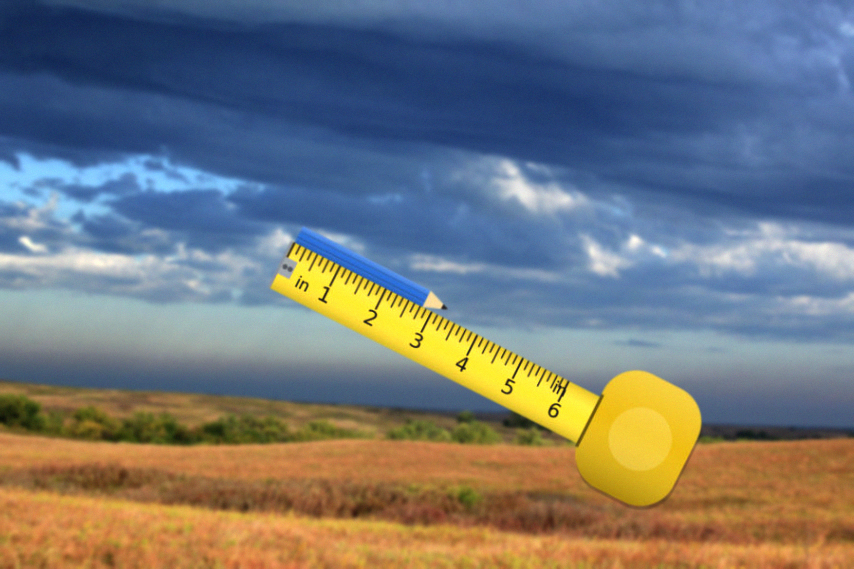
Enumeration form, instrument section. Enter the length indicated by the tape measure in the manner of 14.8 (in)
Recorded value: 3.25 (in)
